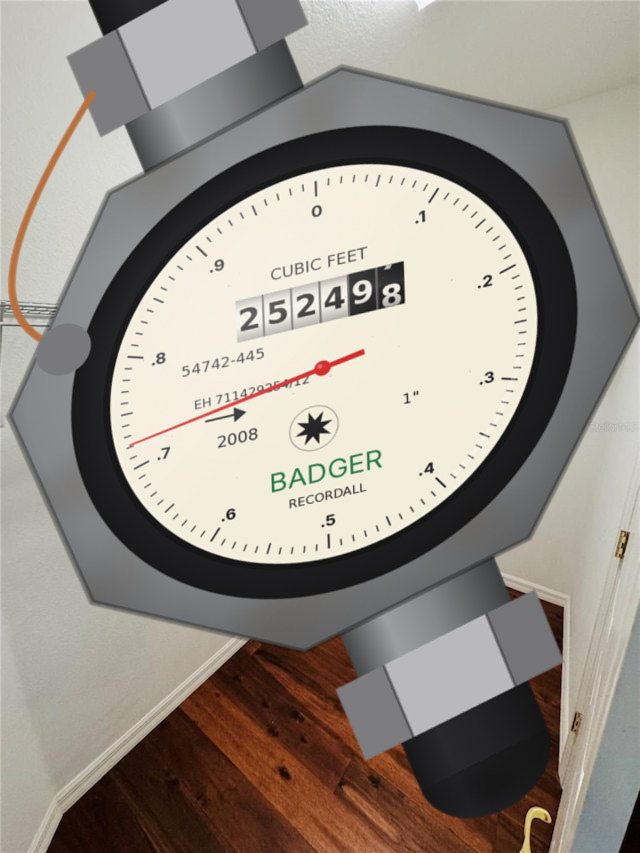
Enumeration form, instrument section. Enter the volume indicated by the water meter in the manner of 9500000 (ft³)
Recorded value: 252497.72 (ft³)
